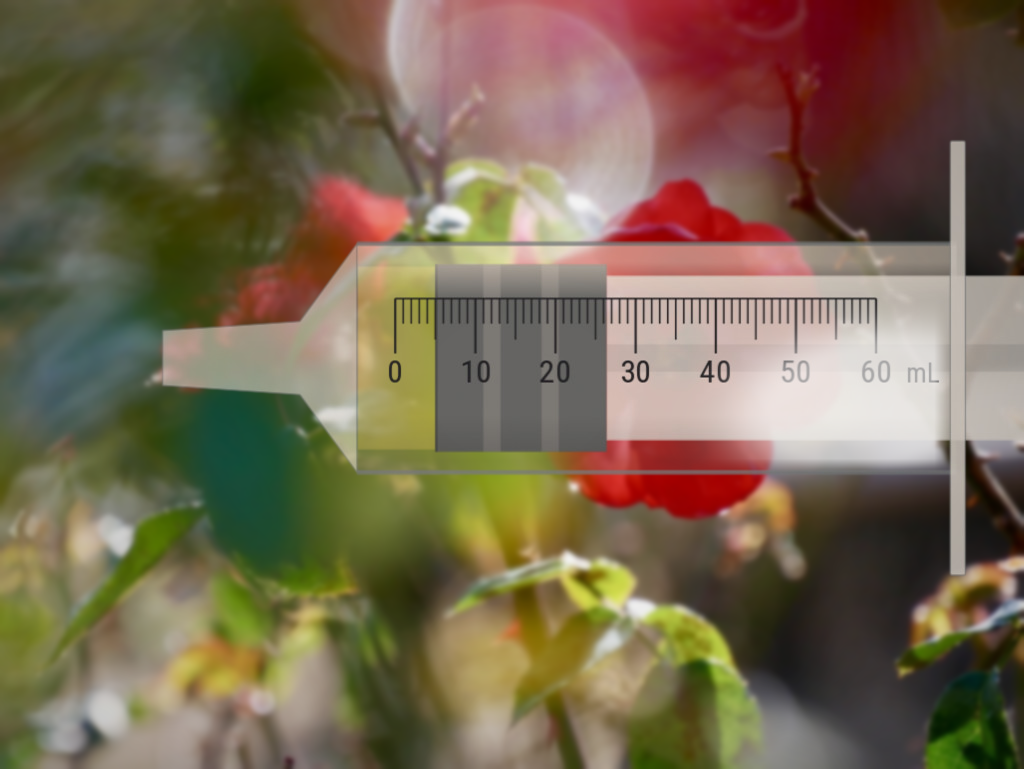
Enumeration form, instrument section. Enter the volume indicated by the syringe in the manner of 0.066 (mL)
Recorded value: 5 (mL)
